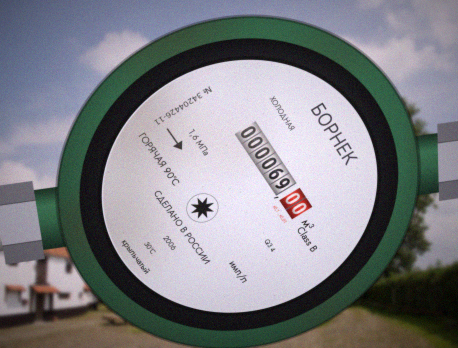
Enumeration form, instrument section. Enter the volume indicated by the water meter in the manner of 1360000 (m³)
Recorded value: 69.00 (m³)
